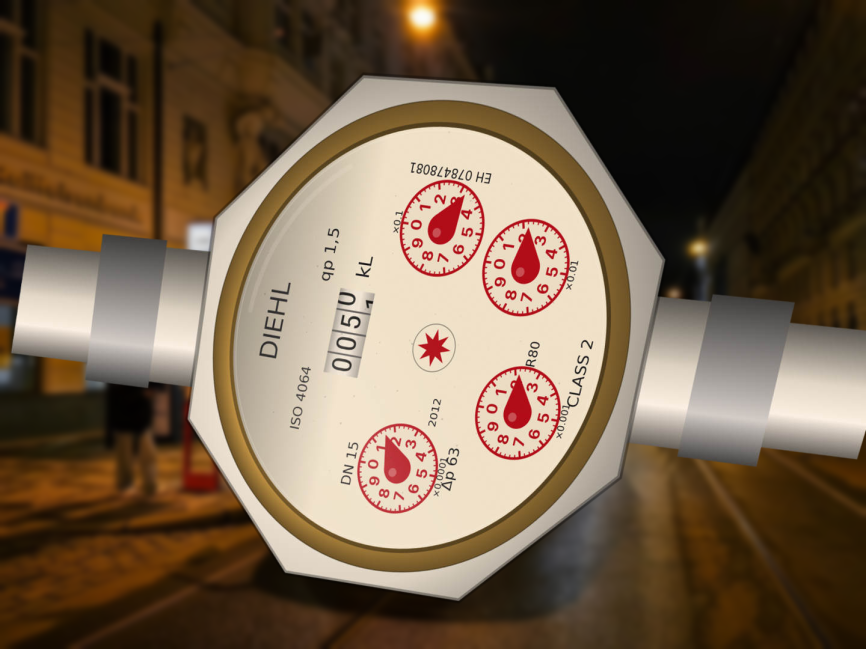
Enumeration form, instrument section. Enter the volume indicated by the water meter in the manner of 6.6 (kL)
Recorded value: 50.3221 (kL)
